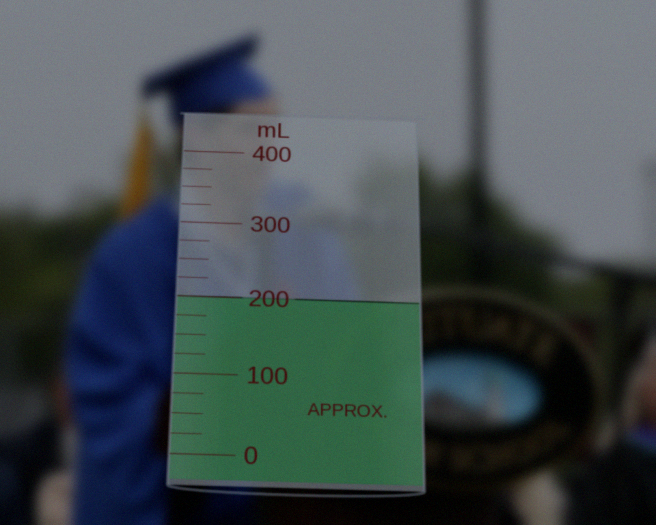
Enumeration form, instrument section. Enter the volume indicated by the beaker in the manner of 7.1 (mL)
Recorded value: 200 (mL)
